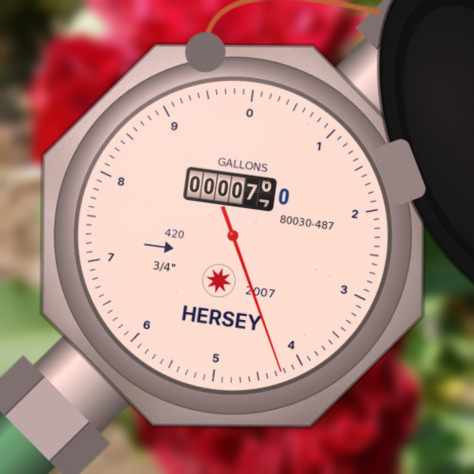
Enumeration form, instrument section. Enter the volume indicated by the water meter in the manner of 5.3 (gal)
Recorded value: 764.2 (gal)
